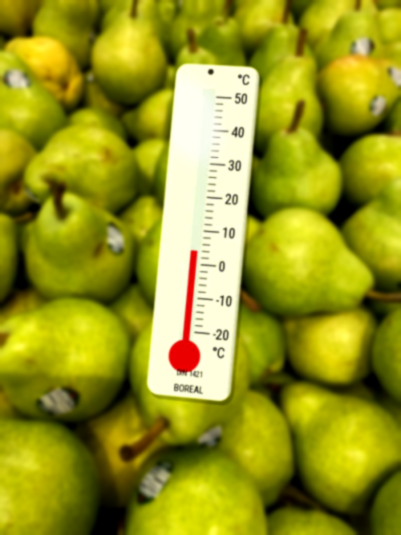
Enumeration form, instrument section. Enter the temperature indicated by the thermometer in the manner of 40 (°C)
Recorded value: 4 (°C)
